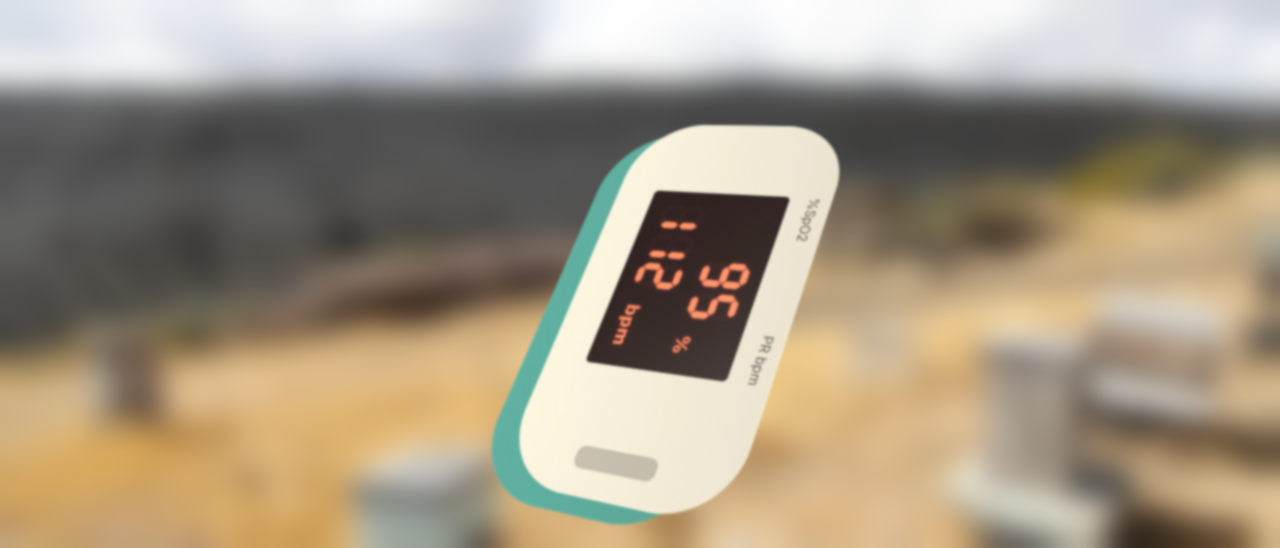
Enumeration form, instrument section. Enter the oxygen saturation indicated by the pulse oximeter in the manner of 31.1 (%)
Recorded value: 95 (%)
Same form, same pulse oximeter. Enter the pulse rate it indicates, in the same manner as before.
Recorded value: 112 (bpm)
